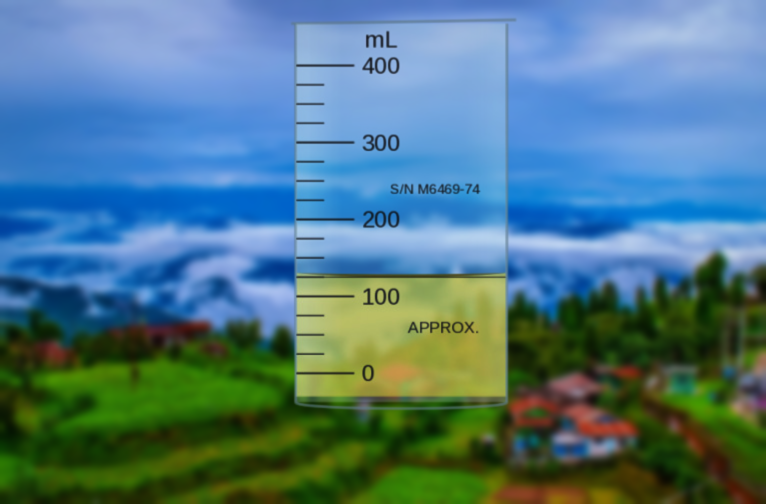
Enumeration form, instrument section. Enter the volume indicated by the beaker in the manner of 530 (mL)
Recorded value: 125 (mL)
